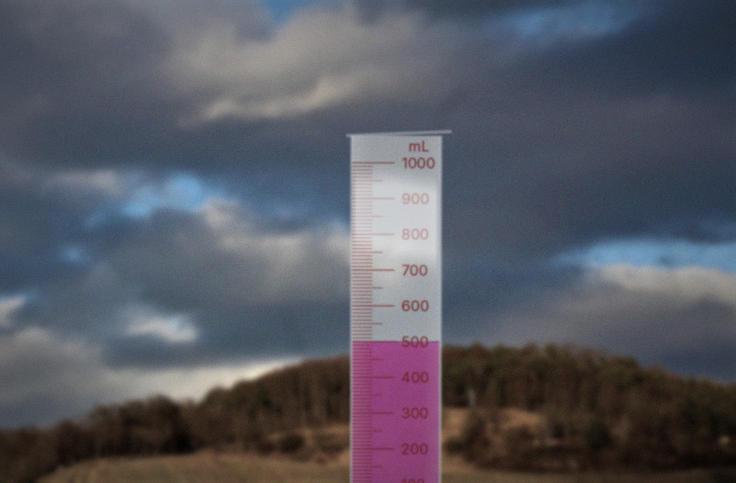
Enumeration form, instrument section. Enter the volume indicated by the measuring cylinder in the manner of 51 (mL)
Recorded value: 500 (mL)
